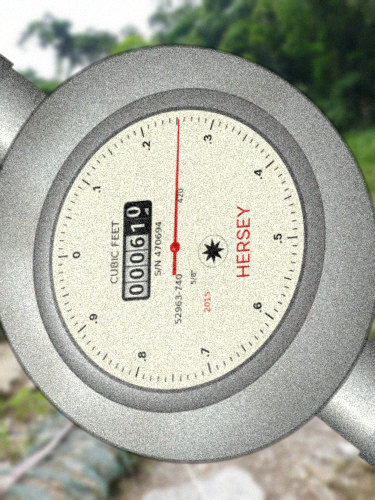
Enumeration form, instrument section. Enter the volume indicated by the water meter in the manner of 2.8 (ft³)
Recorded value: 610.25 (ft³)
